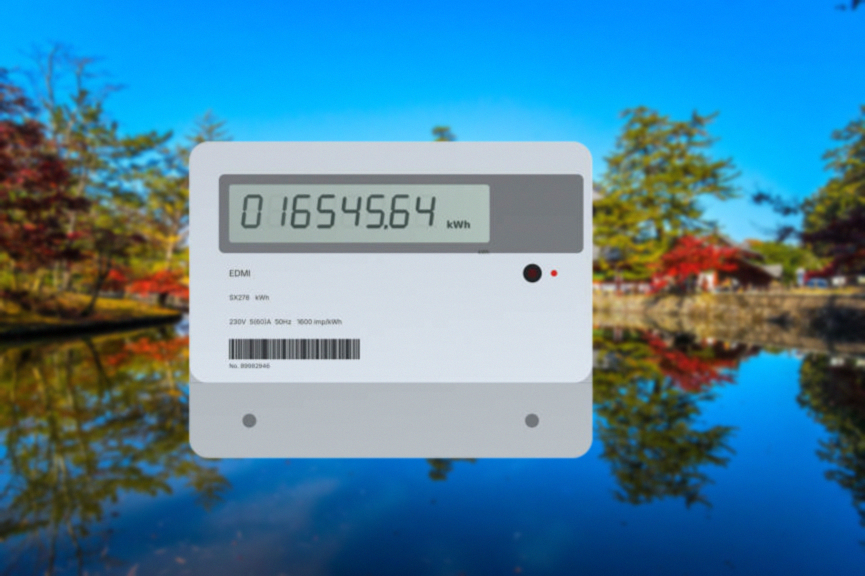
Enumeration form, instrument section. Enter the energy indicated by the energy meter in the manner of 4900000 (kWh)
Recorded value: 16545.64 (kWh)
